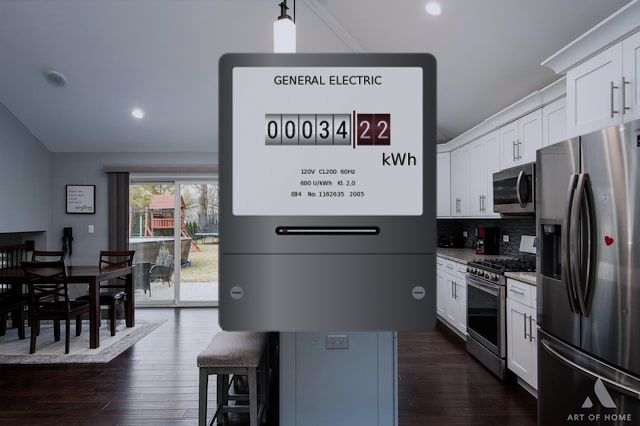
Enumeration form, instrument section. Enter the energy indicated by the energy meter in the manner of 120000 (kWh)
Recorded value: 34.22 (kWh)
